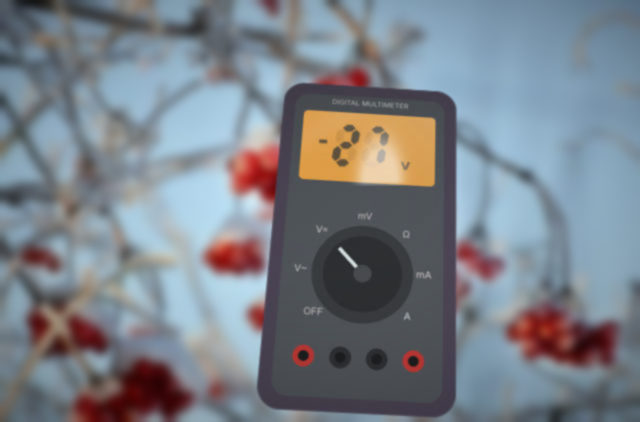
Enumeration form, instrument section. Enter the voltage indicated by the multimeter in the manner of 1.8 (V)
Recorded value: -27 (V)
